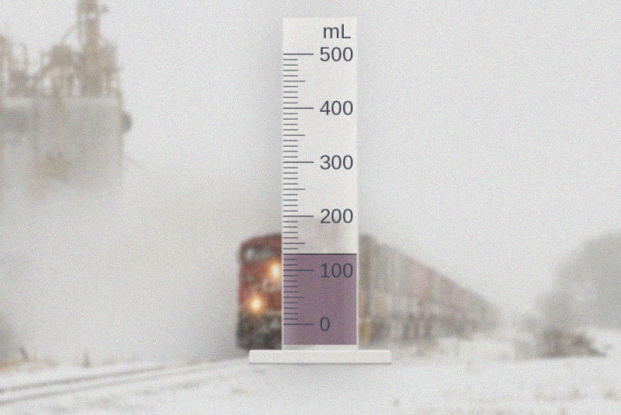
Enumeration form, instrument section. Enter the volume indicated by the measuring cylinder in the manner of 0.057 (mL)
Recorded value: 130 (mL)
